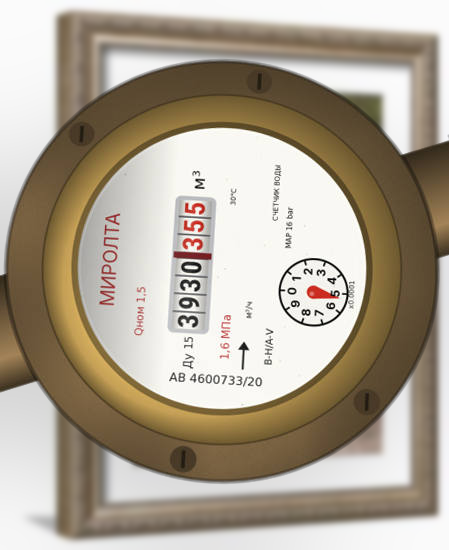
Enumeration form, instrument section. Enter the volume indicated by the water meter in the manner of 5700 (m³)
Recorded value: 3930.3555 (m³)
